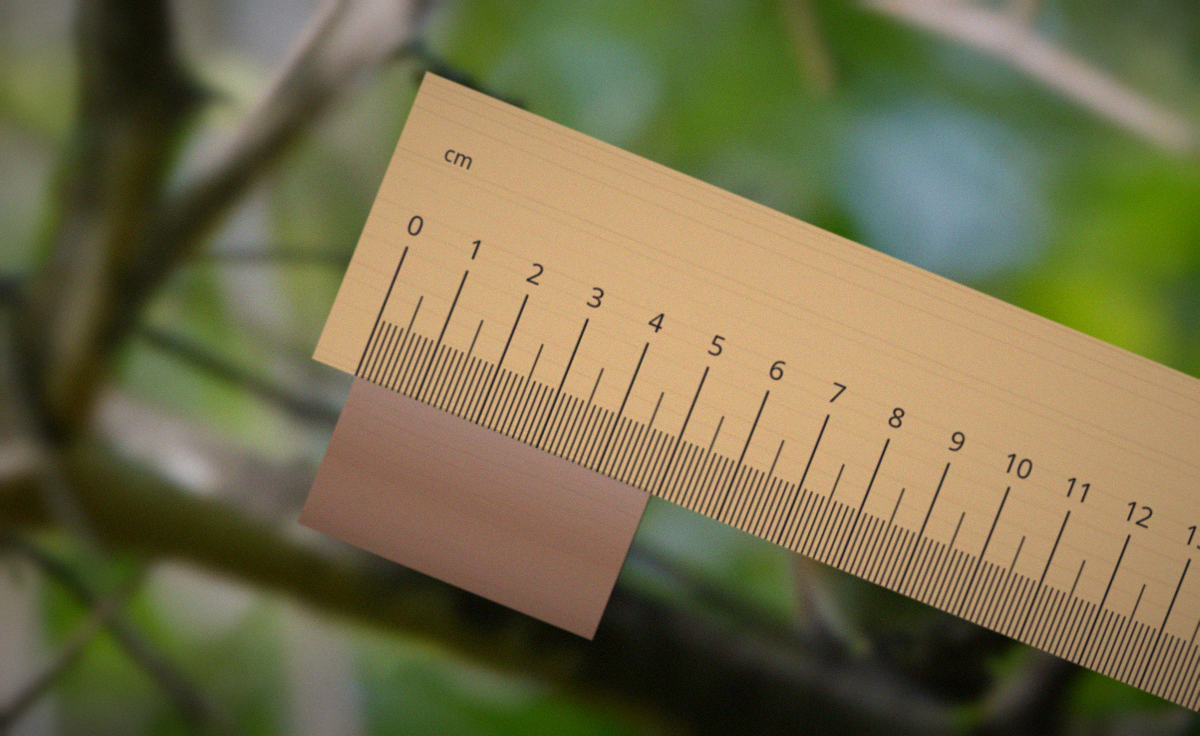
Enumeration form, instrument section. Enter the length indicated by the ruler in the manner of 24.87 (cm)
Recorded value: 4.9 (cm)
